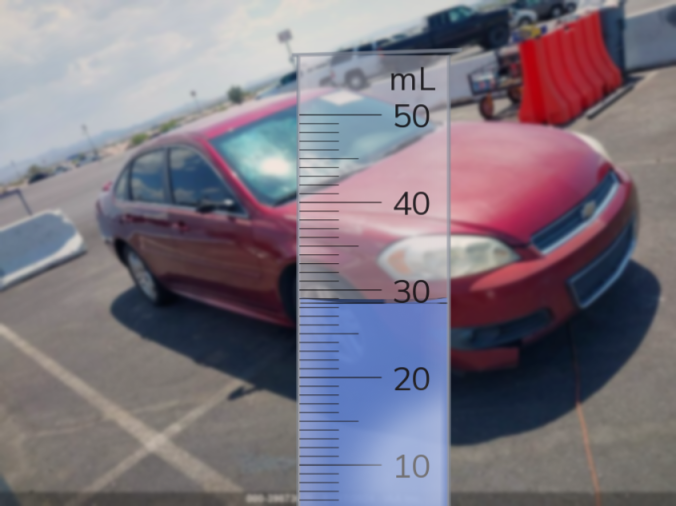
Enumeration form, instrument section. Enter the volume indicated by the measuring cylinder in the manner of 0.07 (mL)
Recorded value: 28.5 (mL)
